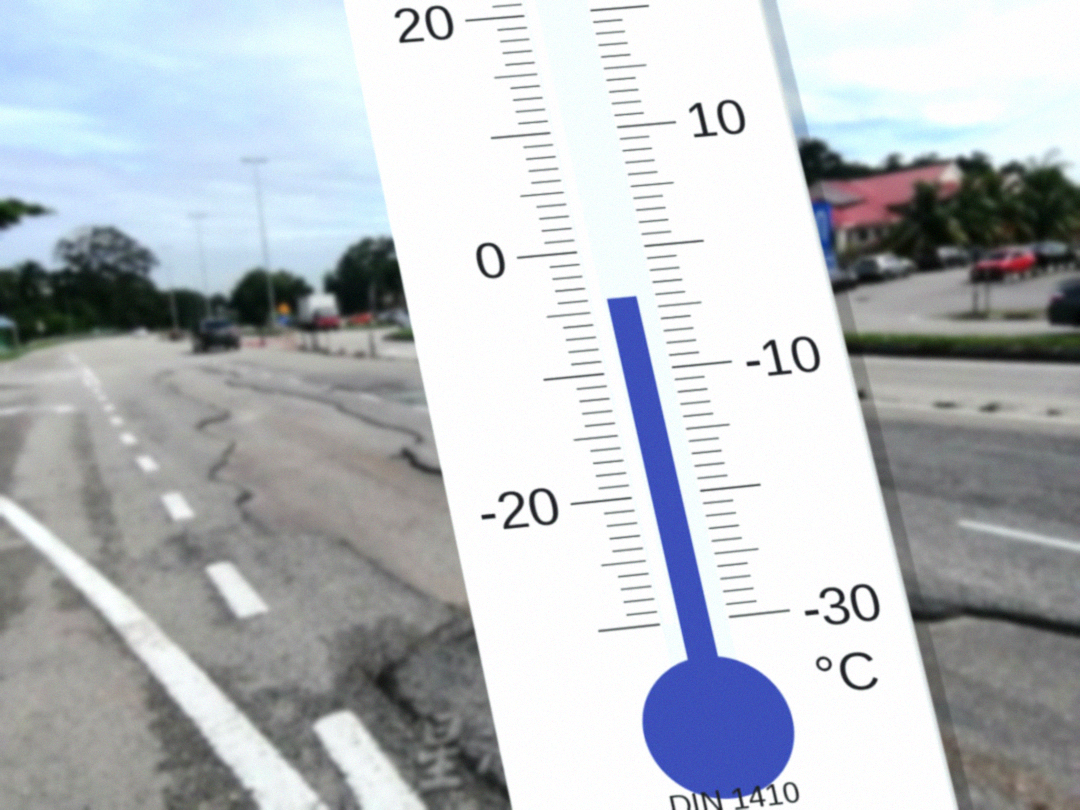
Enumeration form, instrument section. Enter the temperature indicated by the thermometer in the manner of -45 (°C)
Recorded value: -4 (°C)
